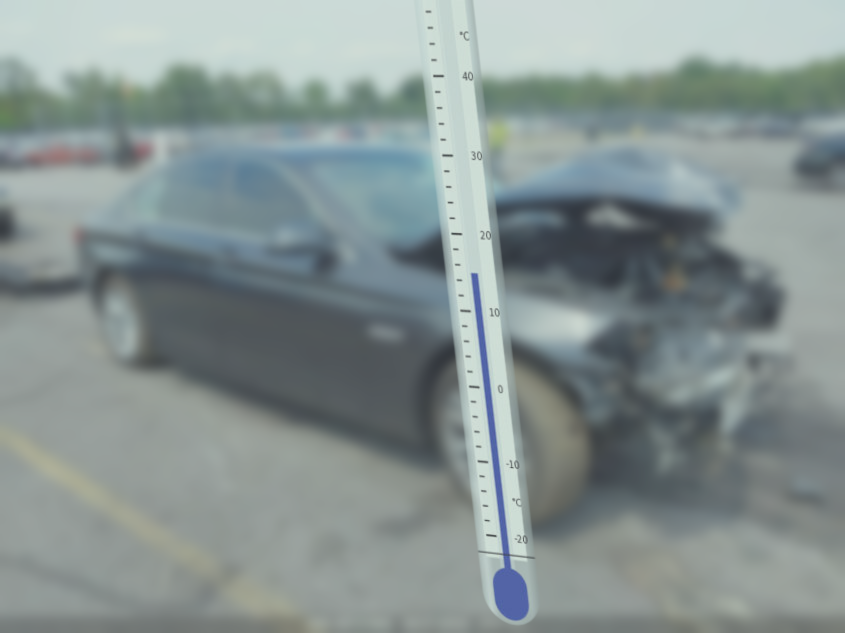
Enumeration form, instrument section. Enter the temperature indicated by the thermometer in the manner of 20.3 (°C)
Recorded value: 15 (°C)
